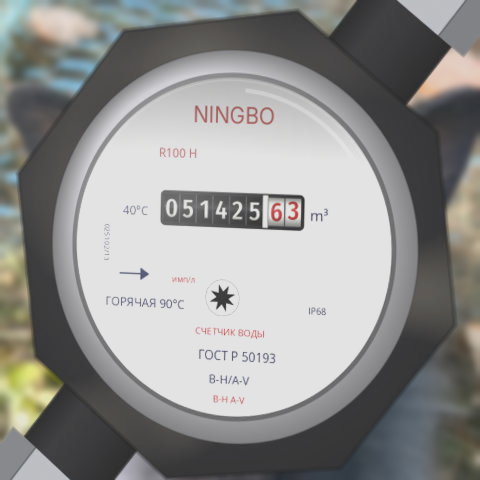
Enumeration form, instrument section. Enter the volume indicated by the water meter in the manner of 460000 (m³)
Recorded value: 51425.63 (m³)
